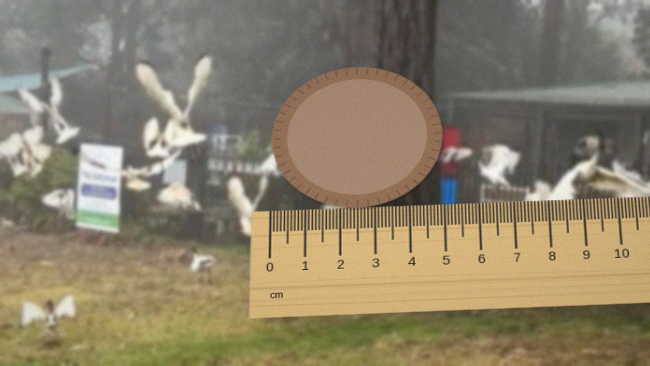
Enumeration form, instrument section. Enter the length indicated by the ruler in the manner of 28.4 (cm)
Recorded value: 5 (cm)
